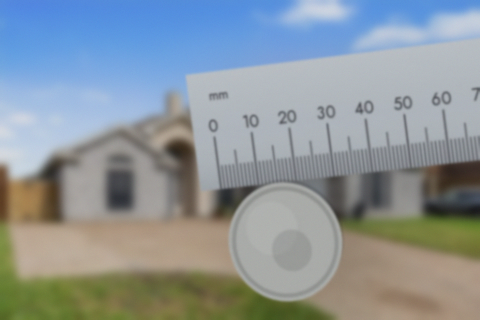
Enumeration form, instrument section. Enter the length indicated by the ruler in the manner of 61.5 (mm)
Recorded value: 30 (mm)
